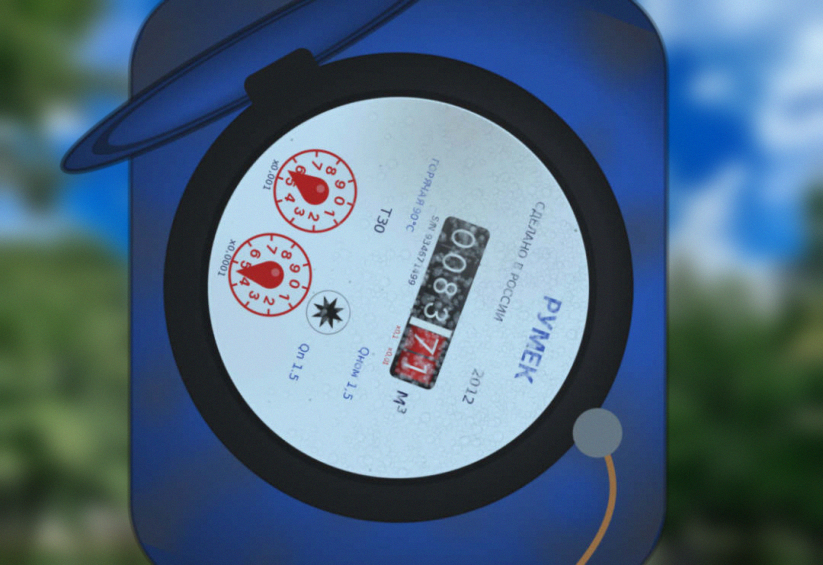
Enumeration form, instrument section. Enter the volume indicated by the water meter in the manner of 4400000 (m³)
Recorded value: 83.7154 (m³)
